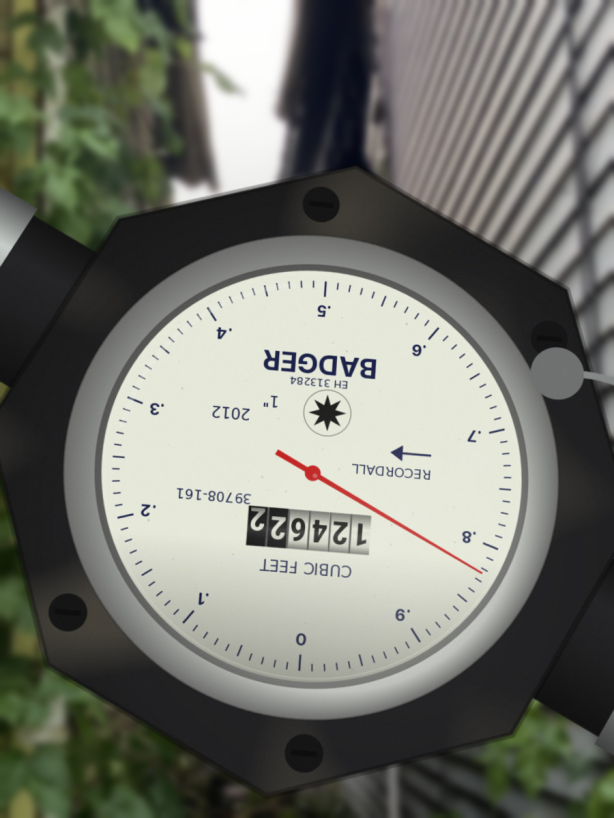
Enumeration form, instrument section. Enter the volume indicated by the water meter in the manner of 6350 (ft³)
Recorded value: 124621.82 (ft³)
